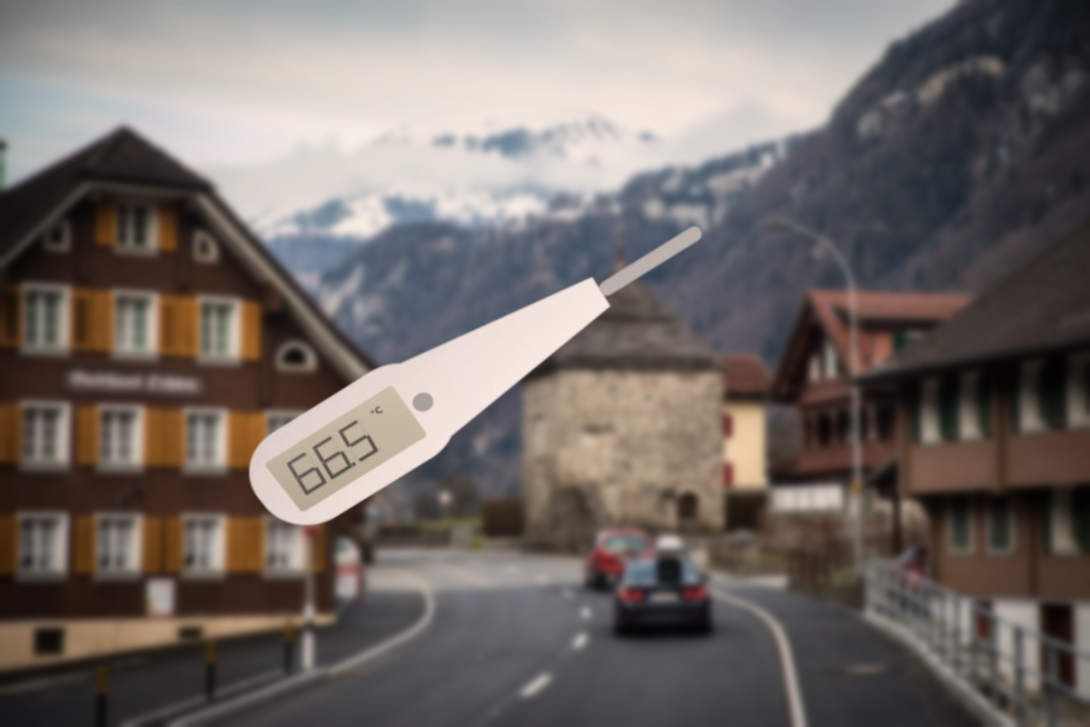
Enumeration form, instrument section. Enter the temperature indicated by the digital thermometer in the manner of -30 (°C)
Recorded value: 66.5 (°C)
